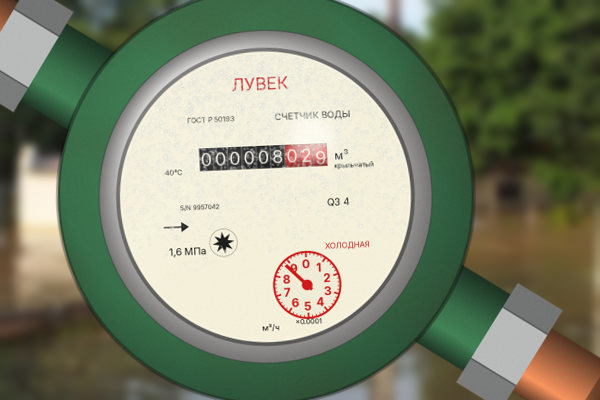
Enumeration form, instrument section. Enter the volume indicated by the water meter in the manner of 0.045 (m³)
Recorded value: 8.0288 (m³)
